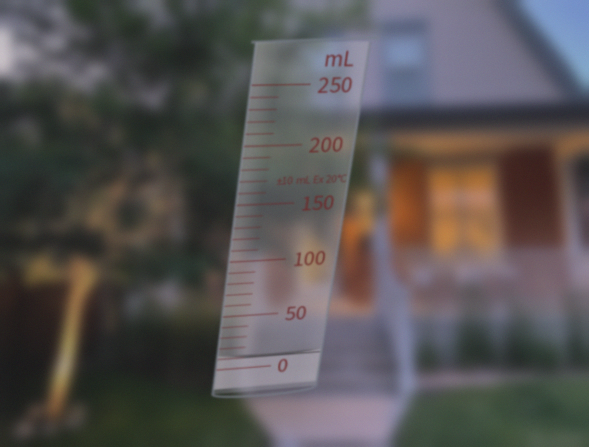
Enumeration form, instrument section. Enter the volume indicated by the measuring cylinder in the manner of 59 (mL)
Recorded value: 10 (mL)
